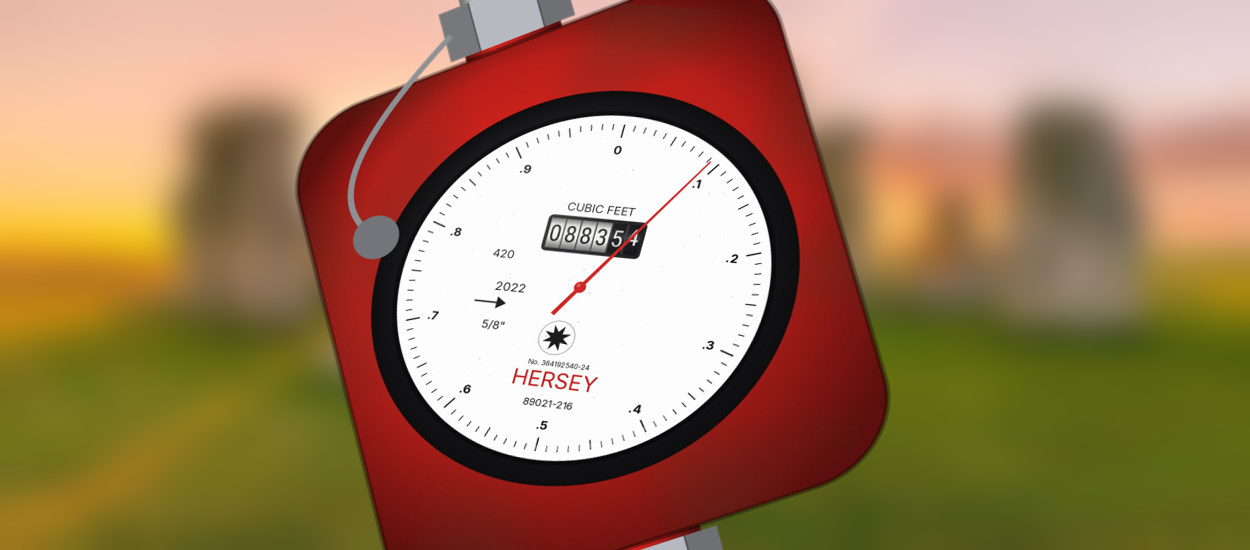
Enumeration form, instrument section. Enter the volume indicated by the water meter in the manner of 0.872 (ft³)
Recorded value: 88354.09 (ft³)
